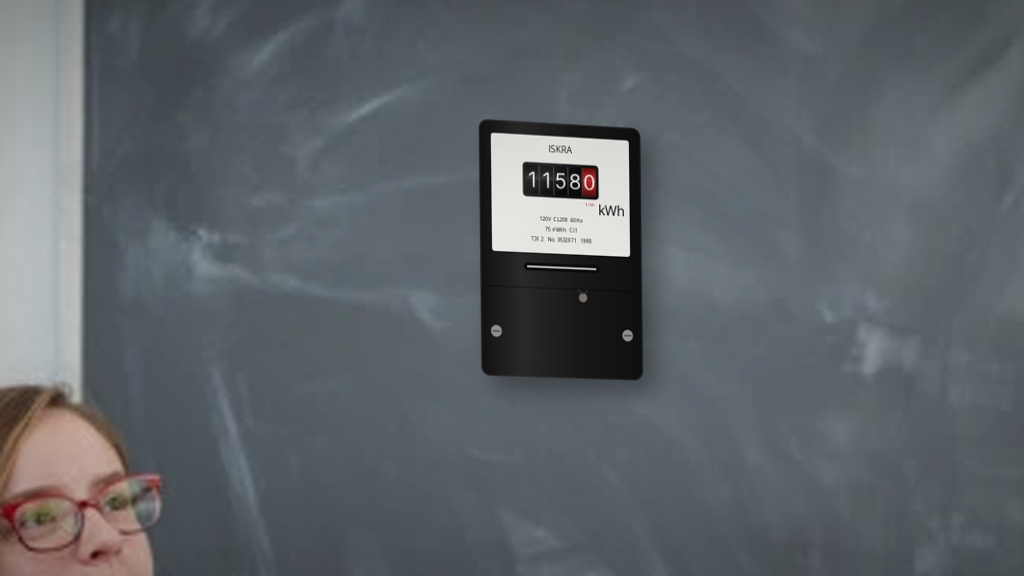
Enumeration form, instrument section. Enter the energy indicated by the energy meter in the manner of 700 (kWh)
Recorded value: 1158.0 (kWh)
